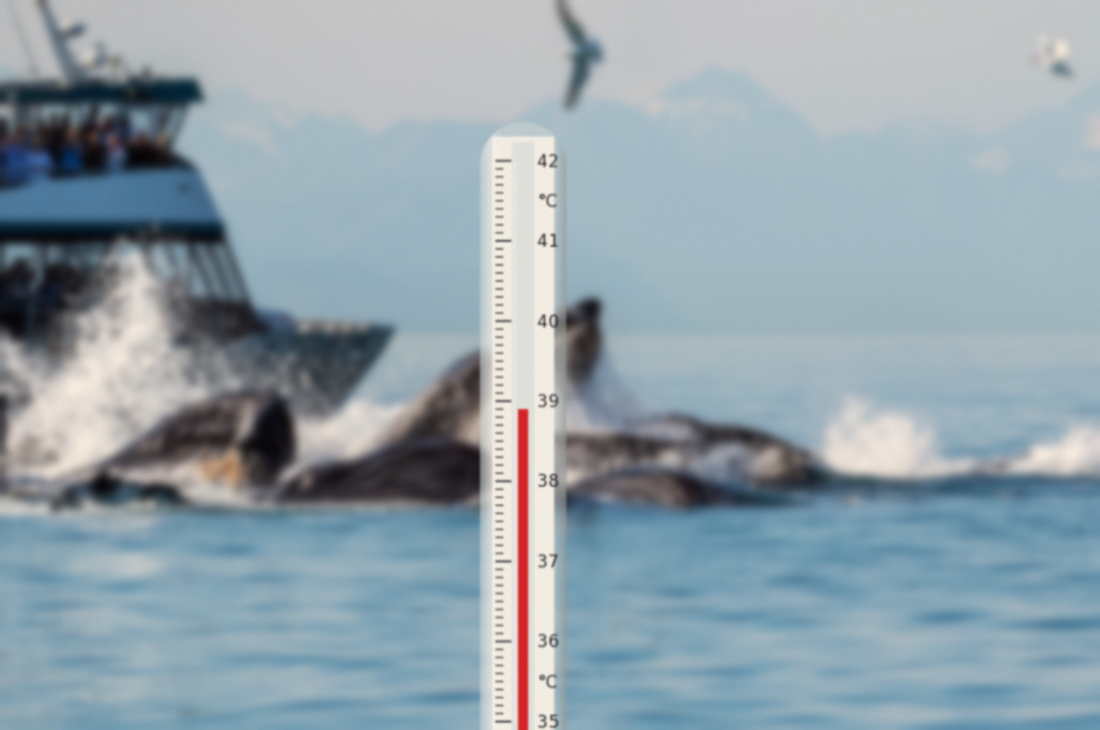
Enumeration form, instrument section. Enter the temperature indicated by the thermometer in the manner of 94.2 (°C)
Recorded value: 38.9 (°C)
